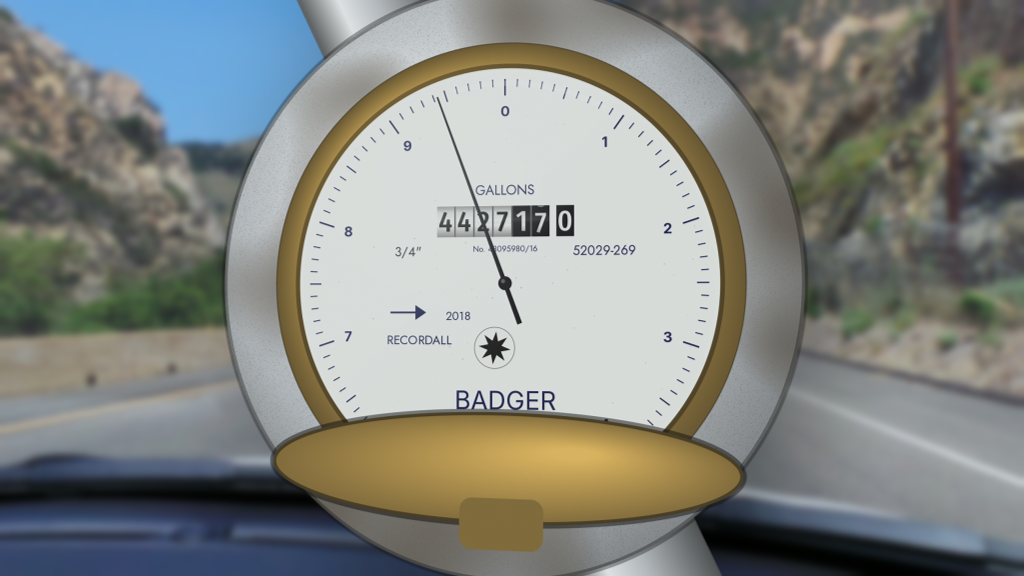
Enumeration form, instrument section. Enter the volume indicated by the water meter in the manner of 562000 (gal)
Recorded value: 4427169.4 (gal)
